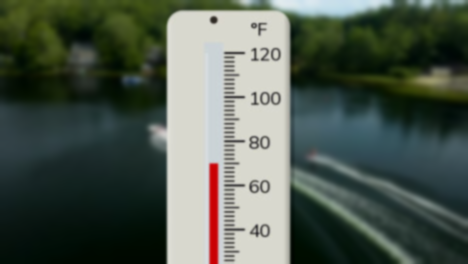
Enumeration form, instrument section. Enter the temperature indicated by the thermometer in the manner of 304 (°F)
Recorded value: 70 (°F)
